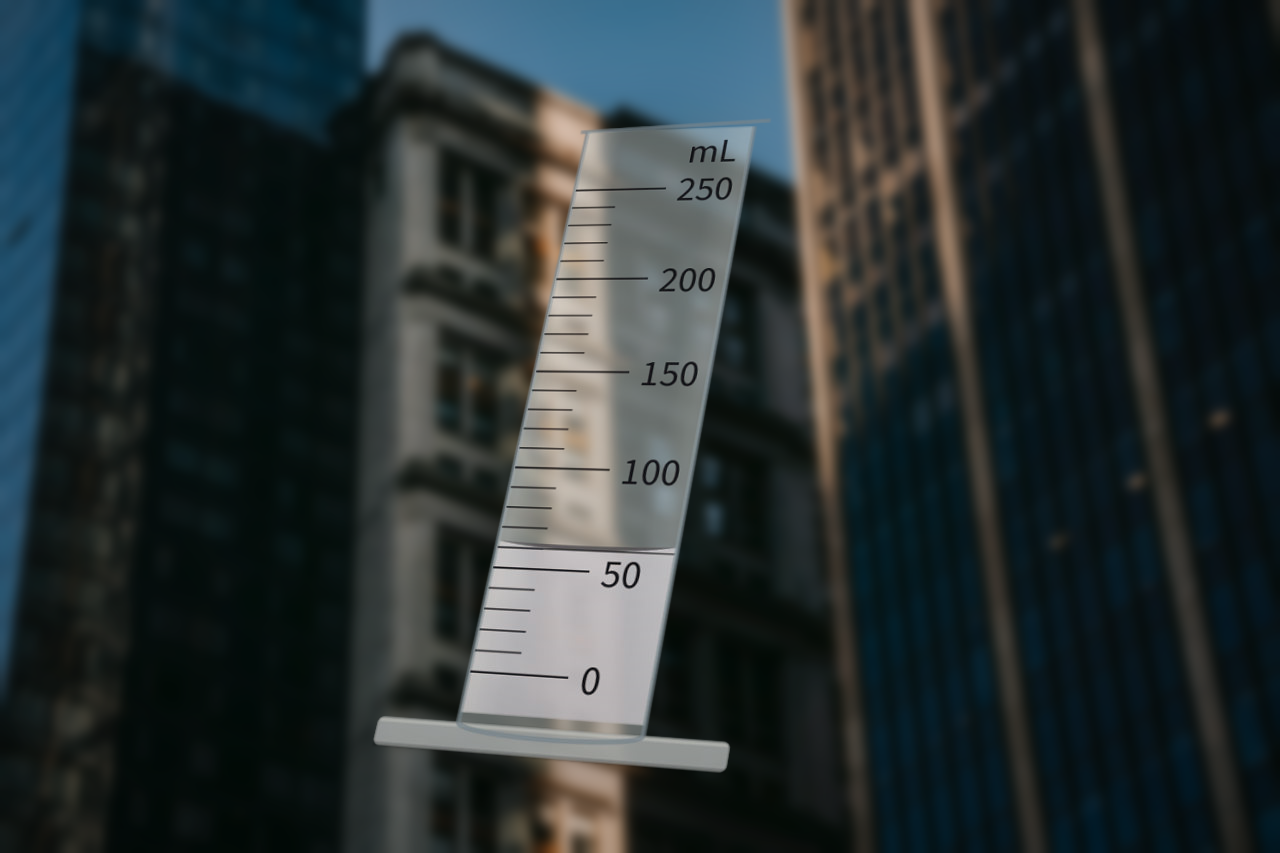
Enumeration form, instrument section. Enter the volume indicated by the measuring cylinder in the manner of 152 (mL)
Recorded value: 60 (mL)
